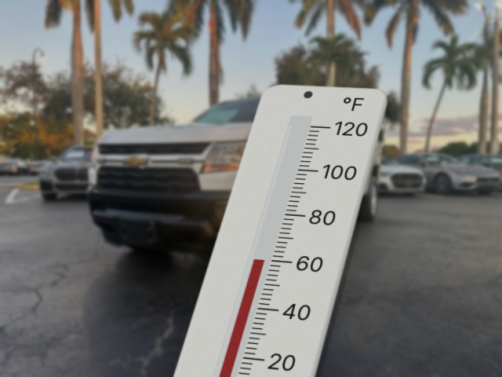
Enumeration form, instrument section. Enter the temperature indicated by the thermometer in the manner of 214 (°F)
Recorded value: 60 (°F)
